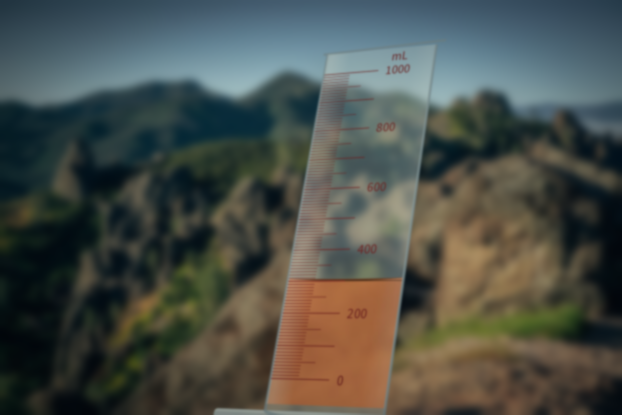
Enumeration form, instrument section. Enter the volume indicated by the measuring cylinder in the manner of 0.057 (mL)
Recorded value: 300 (mL)
